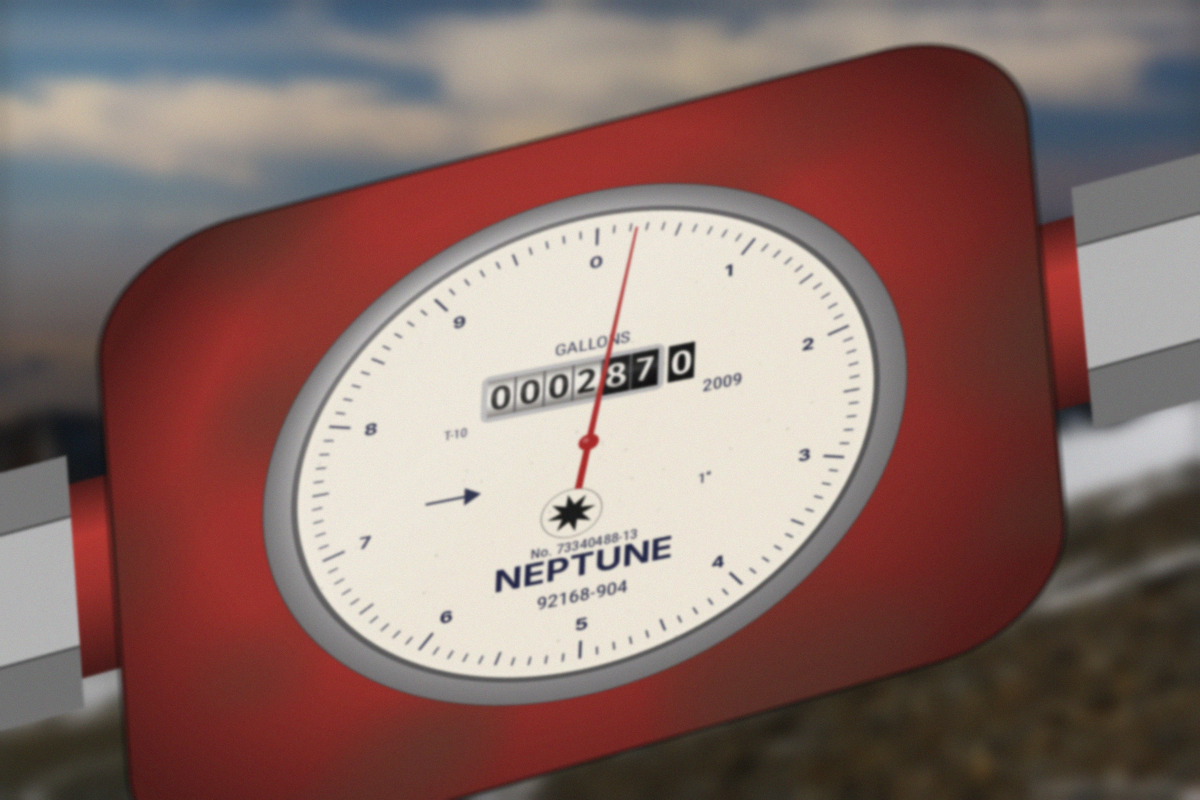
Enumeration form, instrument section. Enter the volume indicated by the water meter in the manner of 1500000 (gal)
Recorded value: 2870.2 (gal)
